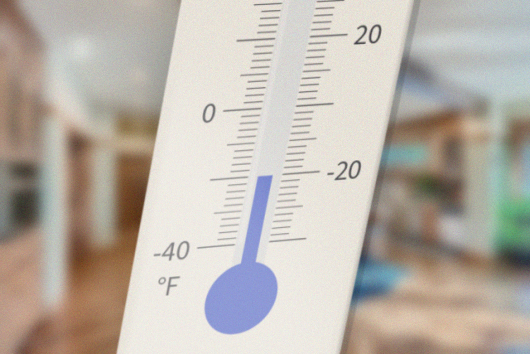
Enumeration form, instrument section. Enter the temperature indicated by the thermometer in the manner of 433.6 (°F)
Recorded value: -20 (°F)
